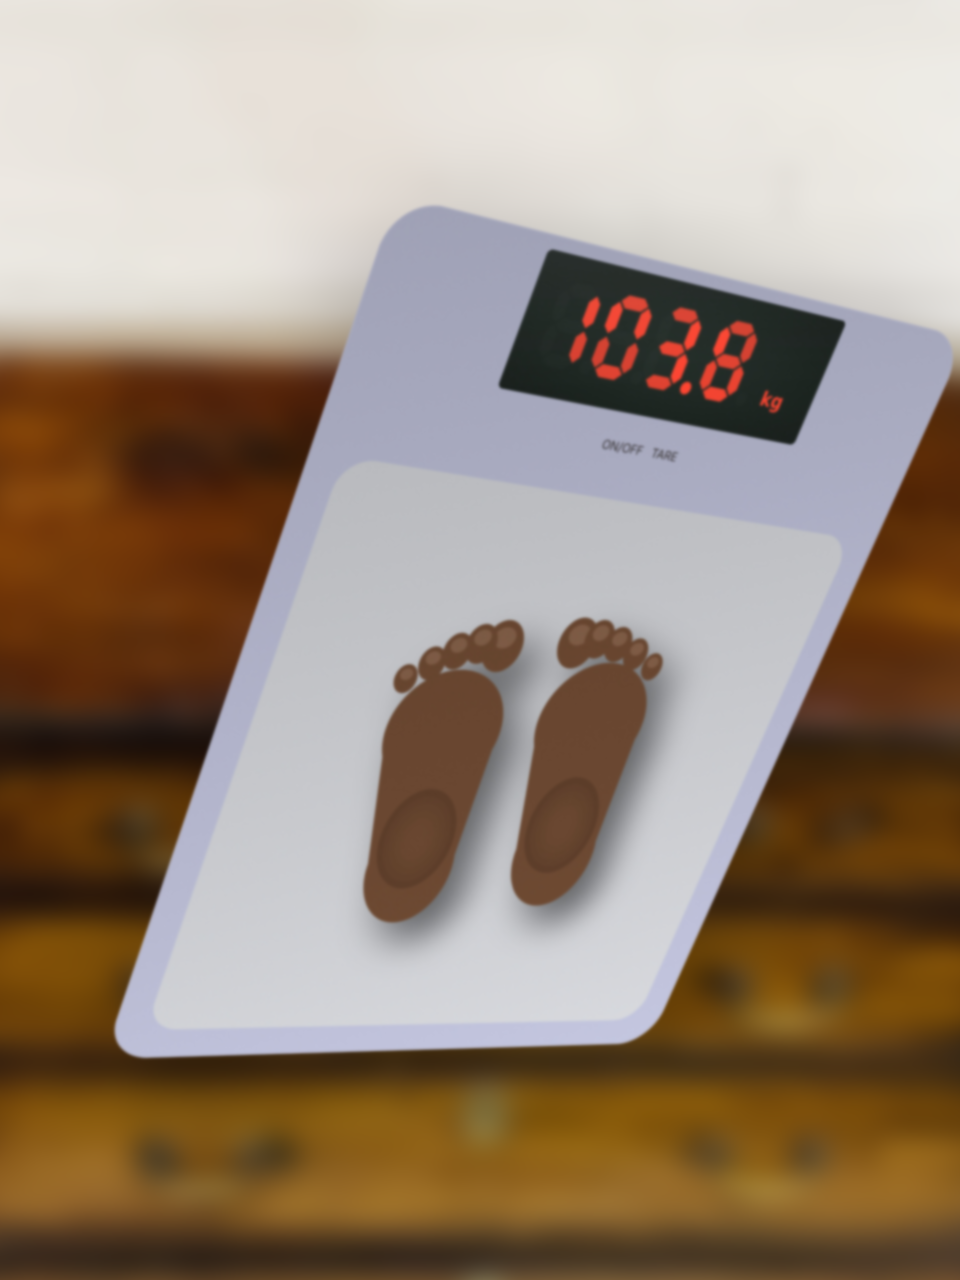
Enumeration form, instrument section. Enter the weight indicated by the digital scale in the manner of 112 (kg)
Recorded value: 103.8 (kg)
